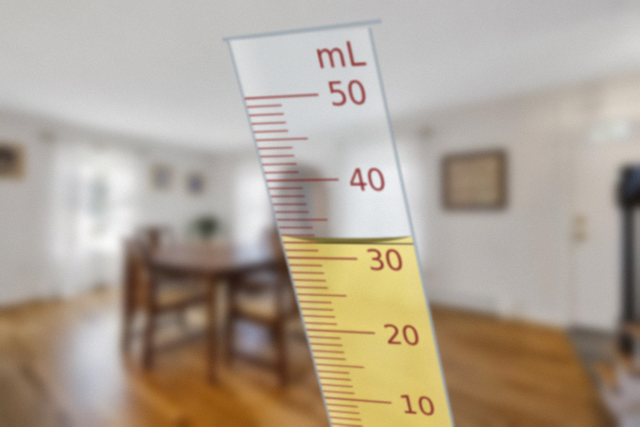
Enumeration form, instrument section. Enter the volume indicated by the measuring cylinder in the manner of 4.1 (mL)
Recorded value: 32 (mL)
